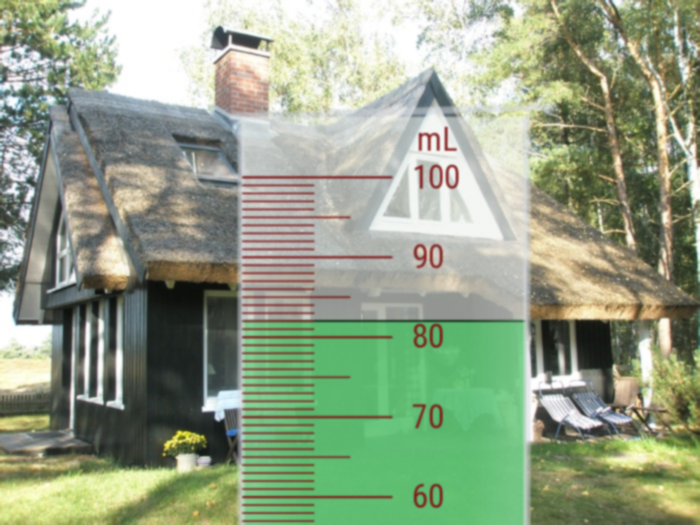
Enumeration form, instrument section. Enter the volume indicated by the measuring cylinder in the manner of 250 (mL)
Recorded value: 82 (mL)
